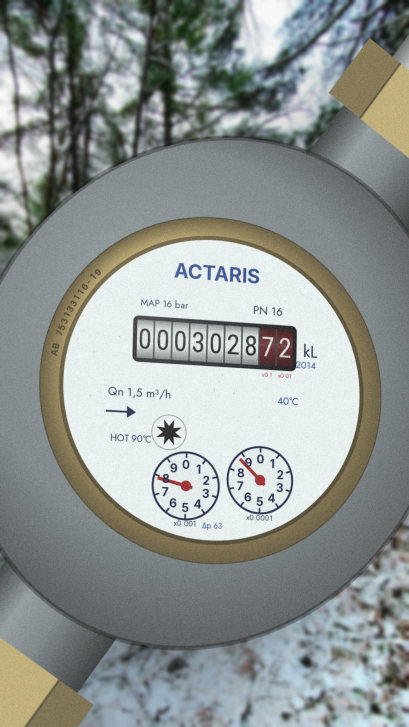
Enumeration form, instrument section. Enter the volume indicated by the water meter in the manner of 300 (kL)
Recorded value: 3028.7278 (kL)
